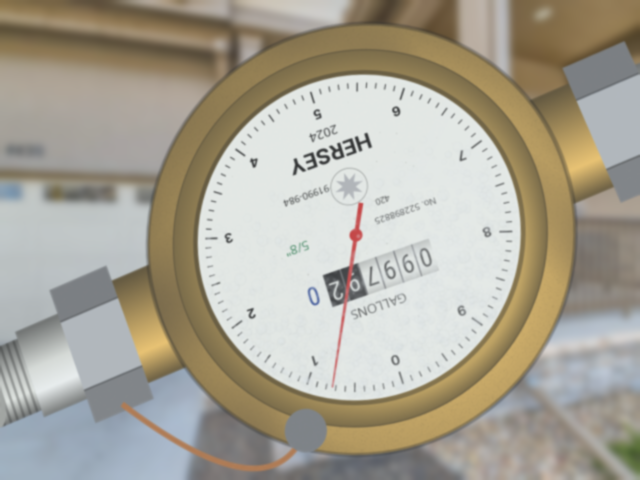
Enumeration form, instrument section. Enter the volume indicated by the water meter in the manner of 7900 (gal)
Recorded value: 997920.7 (gal)
